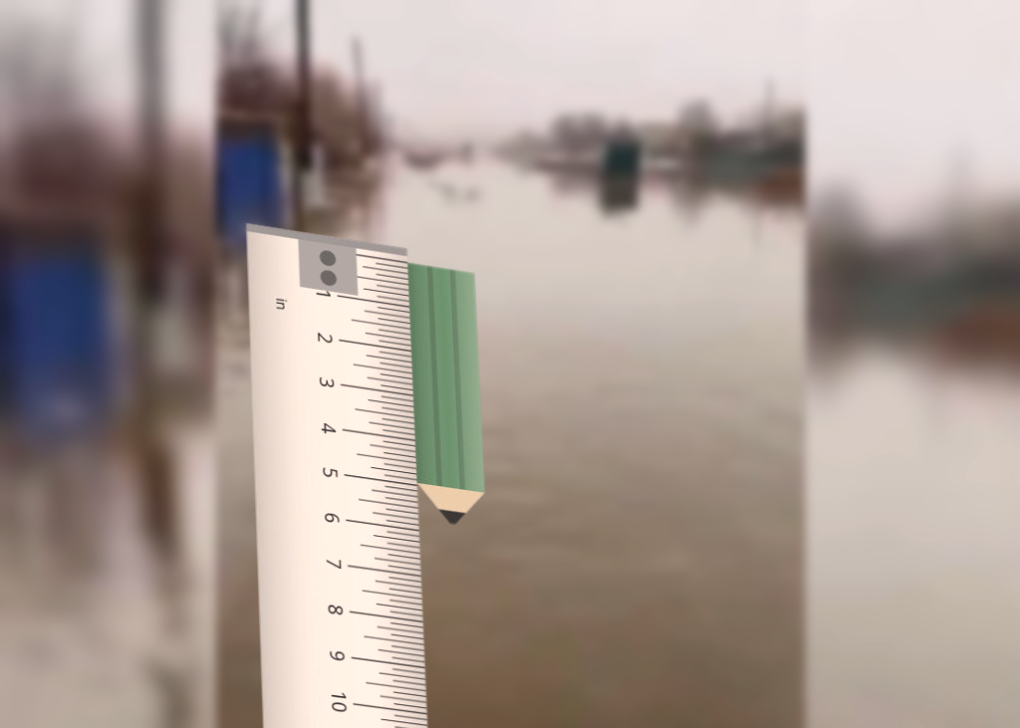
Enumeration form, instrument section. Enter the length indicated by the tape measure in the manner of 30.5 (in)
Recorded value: 5.75 (in)
